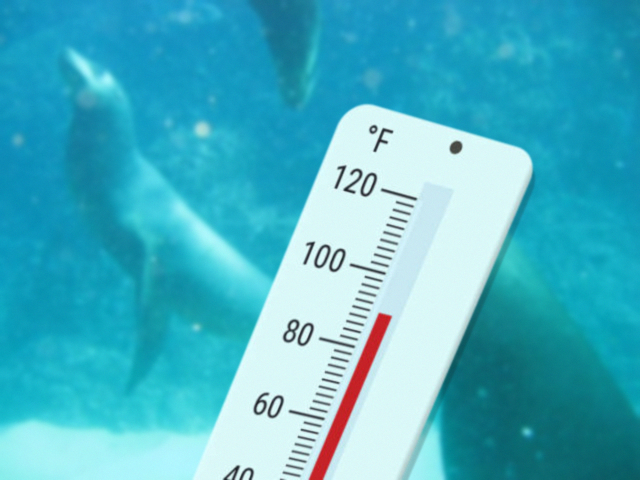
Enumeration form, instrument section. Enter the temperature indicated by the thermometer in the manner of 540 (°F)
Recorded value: 90 (°F)
